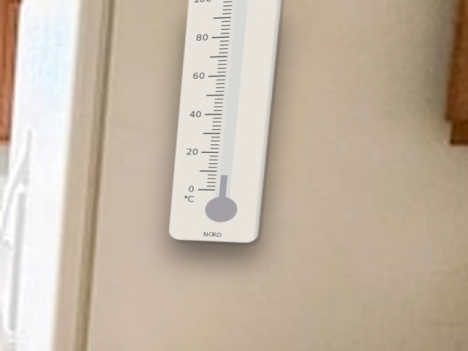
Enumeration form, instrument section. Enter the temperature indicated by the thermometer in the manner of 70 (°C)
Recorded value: 8 (°C)
